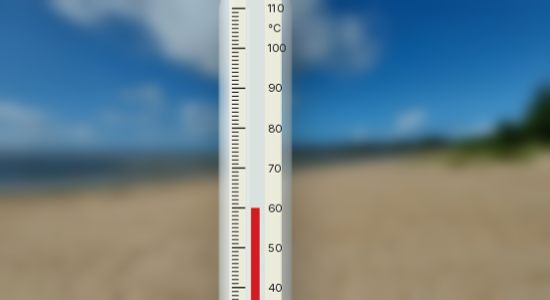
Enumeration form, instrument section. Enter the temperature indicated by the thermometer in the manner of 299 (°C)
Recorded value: 60 (°C)
